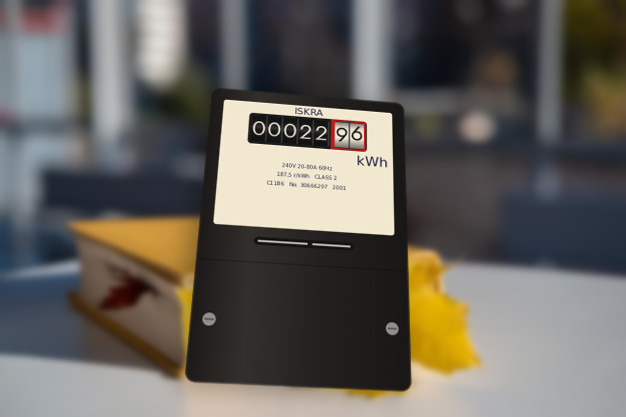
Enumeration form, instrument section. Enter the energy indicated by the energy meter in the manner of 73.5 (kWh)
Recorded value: 22.96 (kWh)
